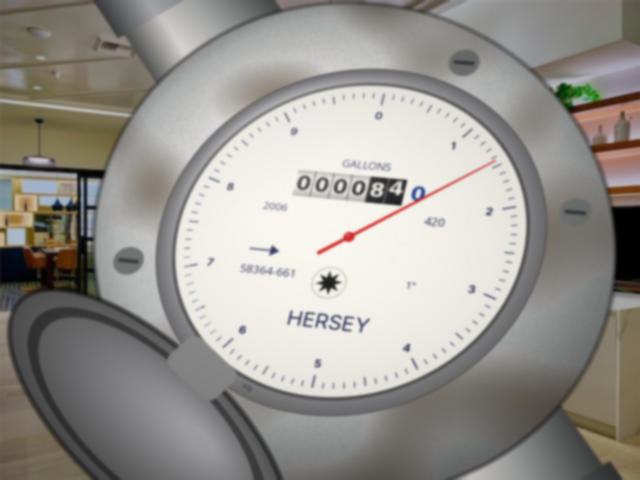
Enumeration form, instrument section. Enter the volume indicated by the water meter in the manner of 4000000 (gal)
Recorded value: 841.4 (gal)
